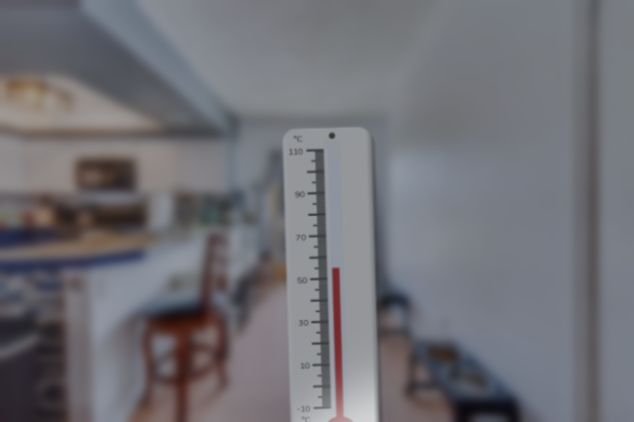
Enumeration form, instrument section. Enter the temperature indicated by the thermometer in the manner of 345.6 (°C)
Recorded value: 55 (°C)
